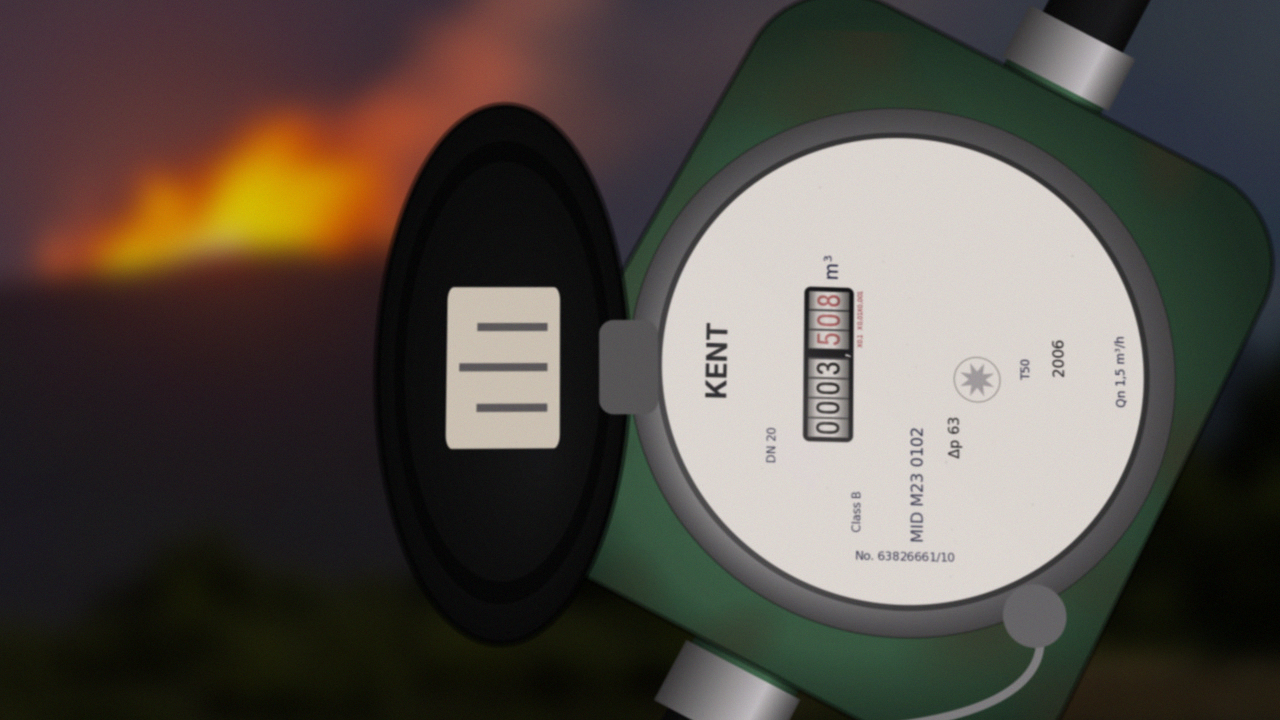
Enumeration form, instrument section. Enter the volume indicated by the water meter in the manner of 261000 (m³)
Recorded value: 3.508 (m³)
